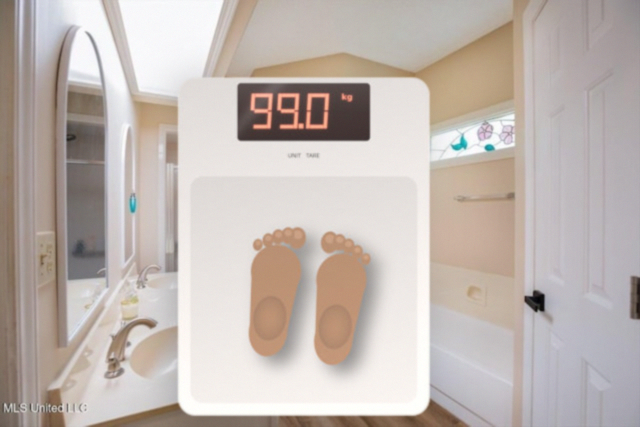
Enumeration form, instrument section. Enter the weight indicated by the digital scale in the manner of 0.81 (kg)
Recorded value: 99.0 (kg)
